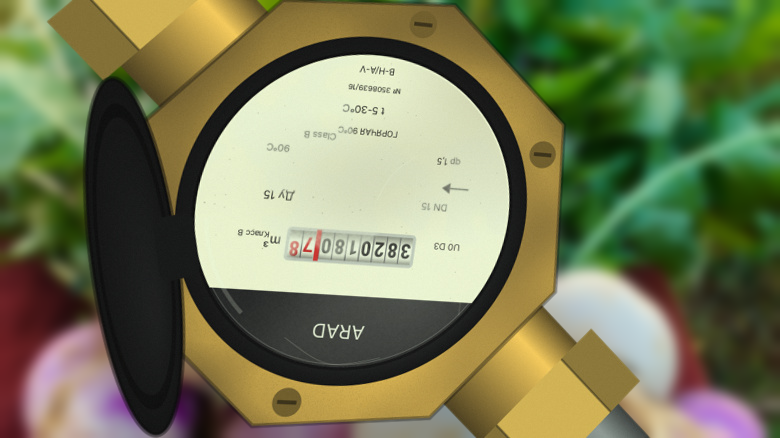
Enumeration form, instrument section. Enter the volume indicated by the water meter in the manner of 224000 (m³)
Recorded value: 3820180.78 (m³)
